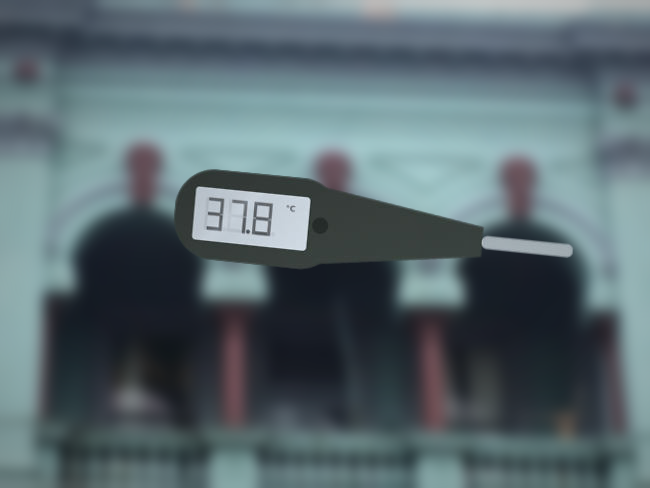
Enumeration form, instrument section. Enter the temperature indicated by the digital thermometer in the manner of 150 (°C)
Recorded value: 37.8 (°C)
